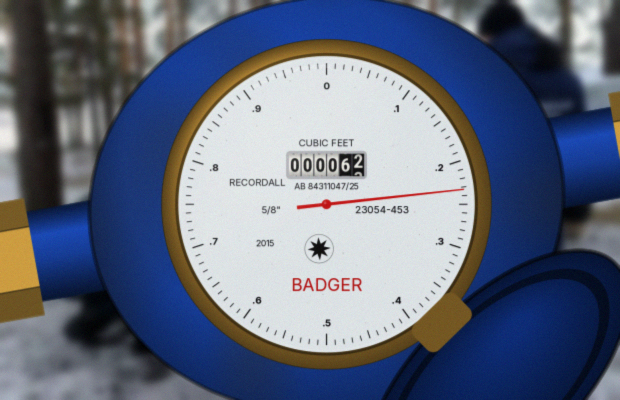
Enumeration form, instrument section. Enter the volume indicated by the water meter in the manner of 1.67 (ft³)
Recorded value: 62.23 (ft³)
